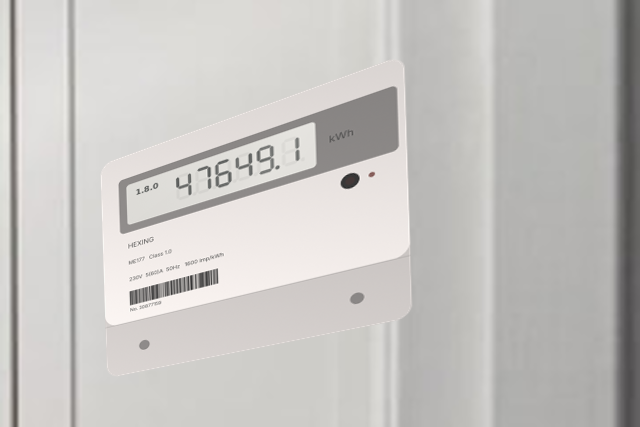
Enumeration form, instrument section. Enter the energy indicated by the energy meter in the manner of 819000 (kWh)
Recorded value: 47649.1 (kWh)
